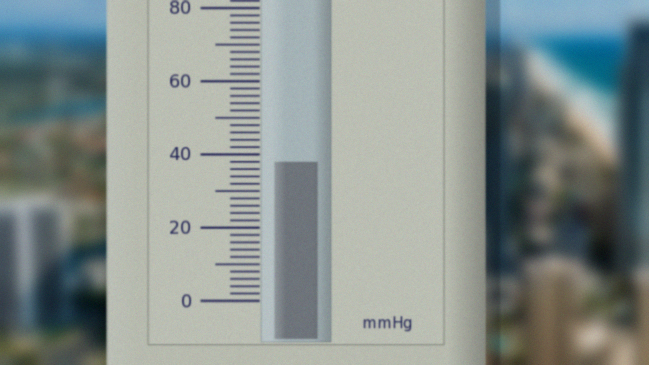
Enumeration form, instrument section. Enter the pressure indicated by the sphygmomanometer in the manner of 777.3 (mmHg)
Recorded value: 38 (mmHg)
